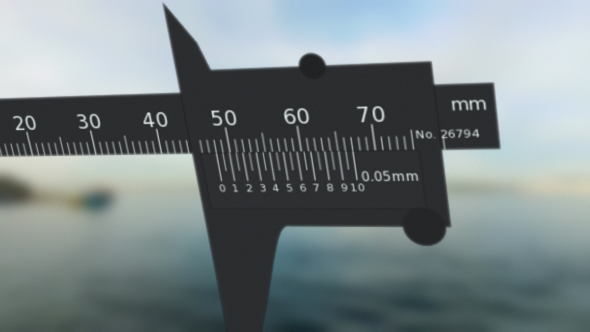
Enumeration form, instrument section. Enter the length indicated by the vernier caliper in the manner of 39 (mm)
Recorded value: 48.0 (mm)
